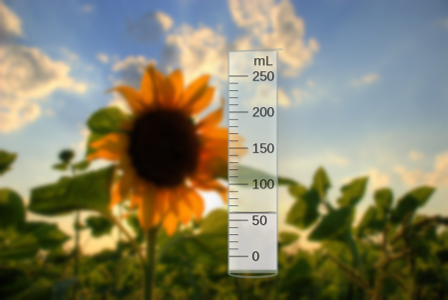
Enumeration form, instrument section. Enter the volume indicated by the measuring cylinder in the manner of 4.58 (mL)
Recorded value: 60 (mL)
